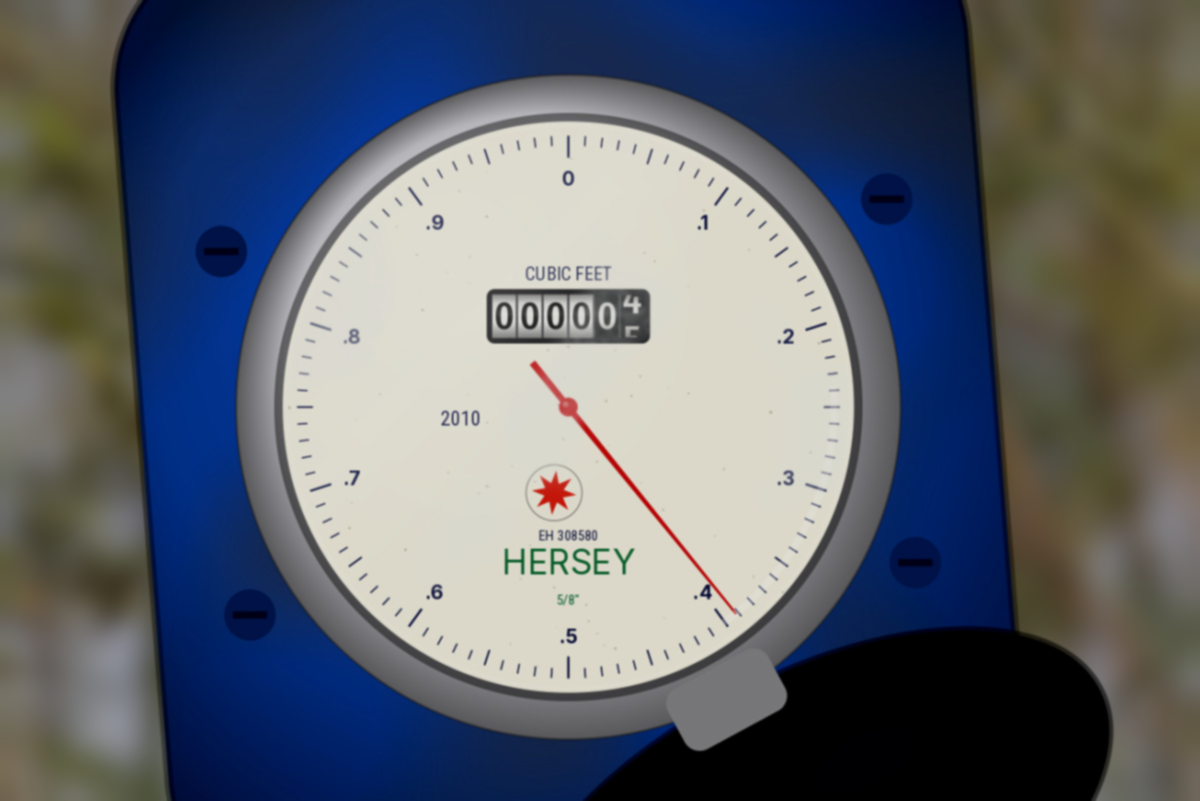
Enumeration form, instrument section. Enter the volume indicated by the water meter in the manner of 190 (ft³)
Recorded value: 4.39 (ft³)
